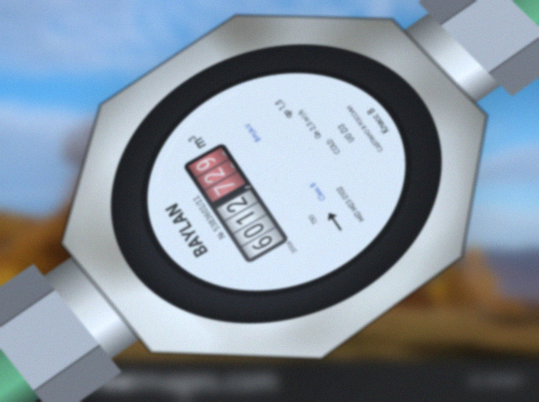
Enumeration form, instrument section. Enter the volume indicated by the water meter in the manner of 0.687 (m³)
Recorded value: 6012.729 (m³)
